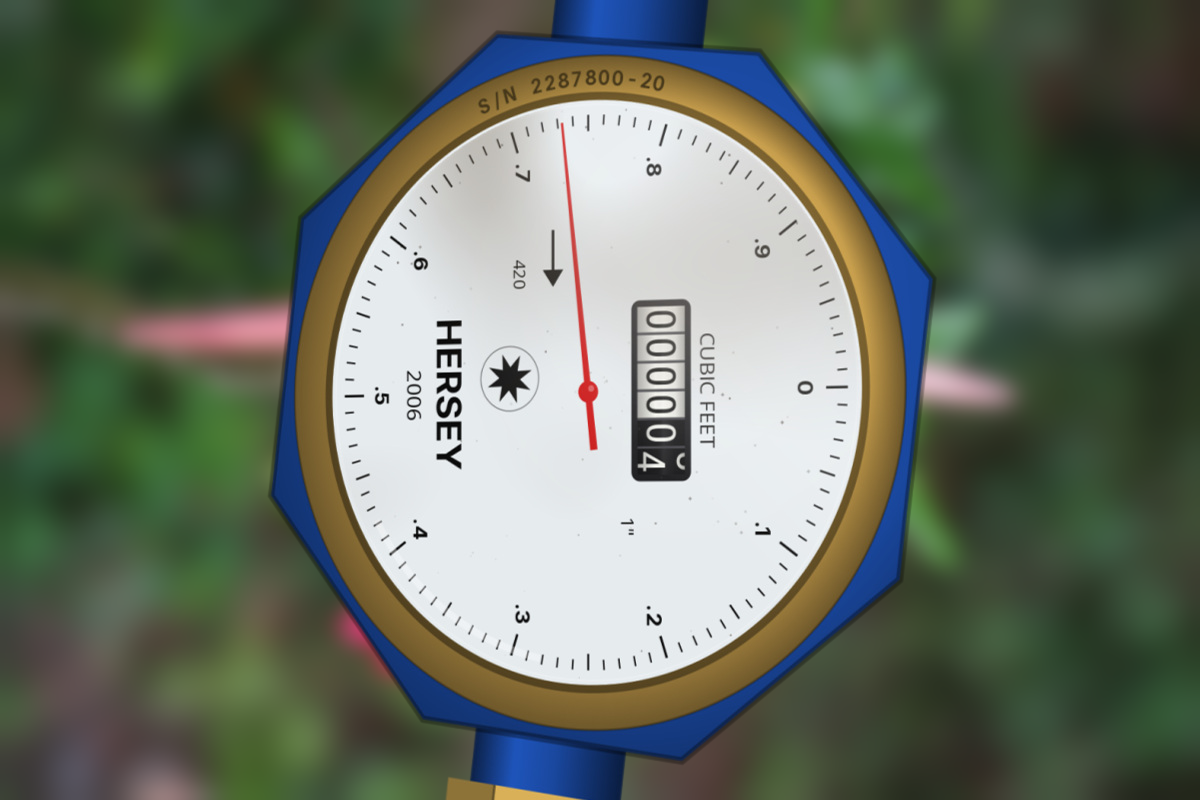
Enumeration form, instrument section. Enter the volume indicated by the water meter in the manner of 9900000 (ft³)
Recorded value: 3.73 (ft³)
